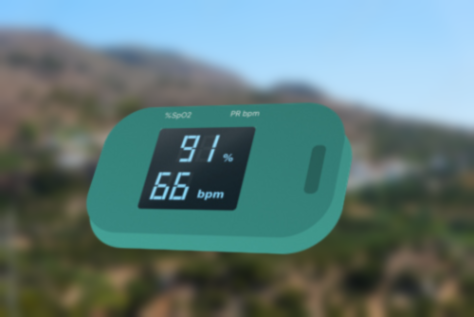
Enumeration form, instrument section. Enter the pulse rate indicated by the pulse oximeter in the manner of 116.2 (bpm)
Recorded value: 66 (bpm)
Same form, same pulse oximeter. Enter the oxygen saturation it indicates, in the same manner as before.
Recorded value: 91 (%)
